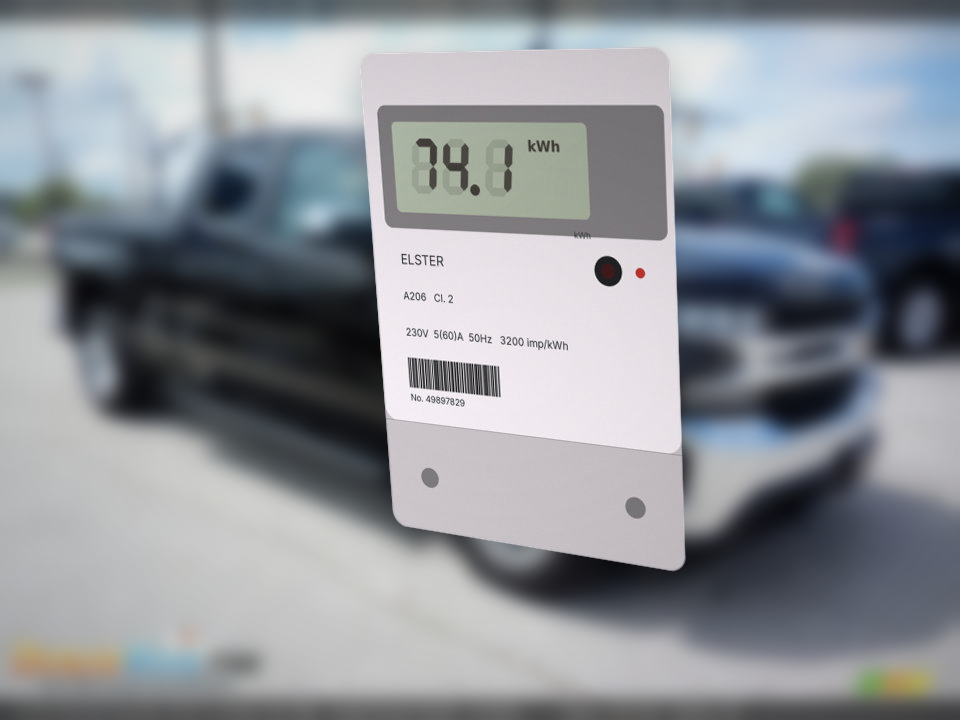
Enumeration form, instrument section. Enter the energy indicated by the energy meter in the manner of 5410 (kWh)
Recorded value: 74.1 (kWh)
